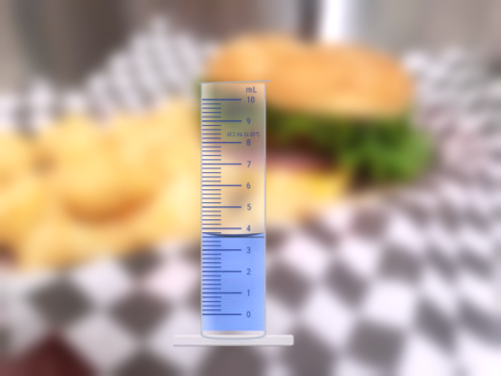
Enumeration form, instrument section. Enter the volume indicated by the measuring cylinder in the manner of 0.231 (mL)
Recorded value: 3.6 (mL)
